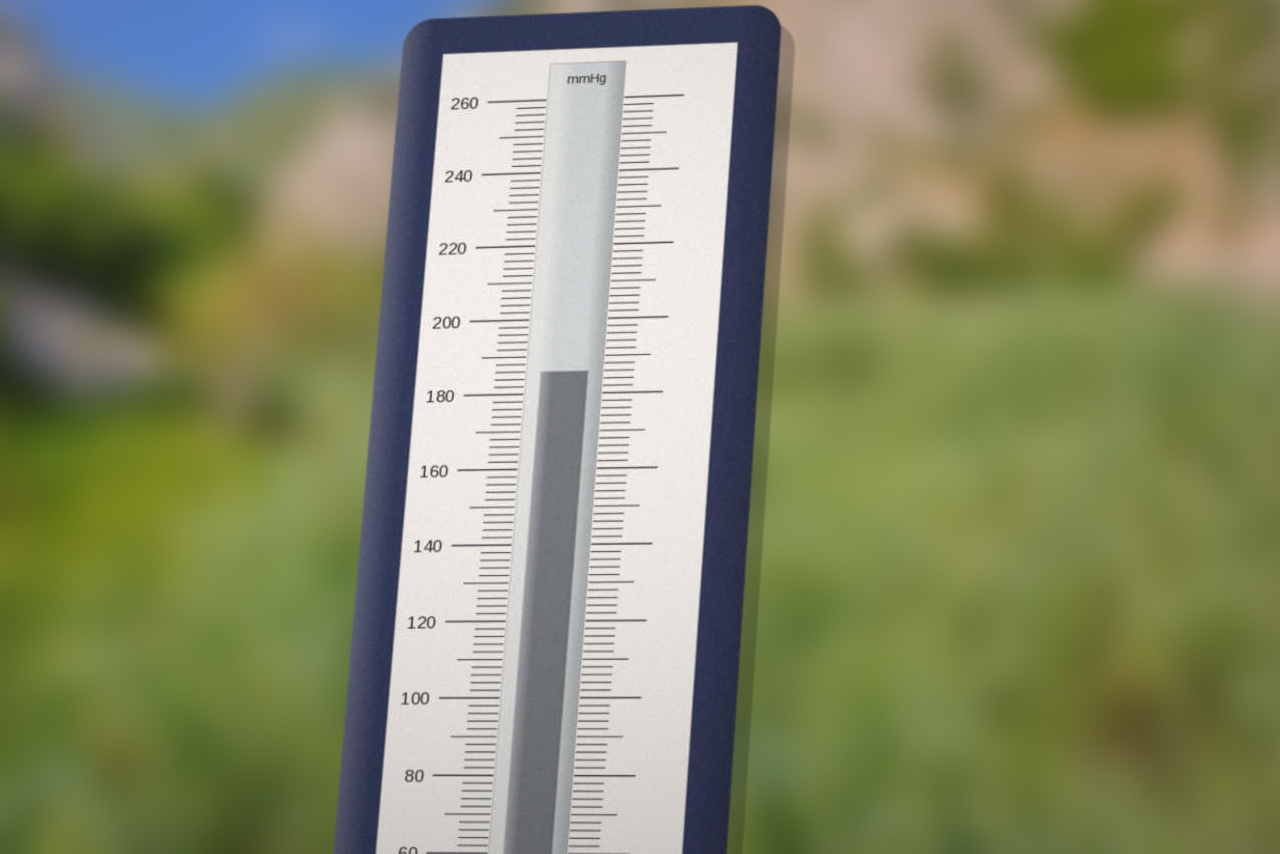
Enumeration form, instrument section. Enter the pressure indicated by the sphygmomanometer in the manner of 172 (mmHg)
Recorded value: 186 (mmHg)
